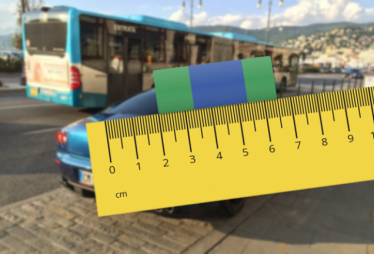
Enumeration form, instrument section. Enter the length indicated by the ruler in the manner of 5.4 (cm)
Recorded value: 4.5 (cm)
